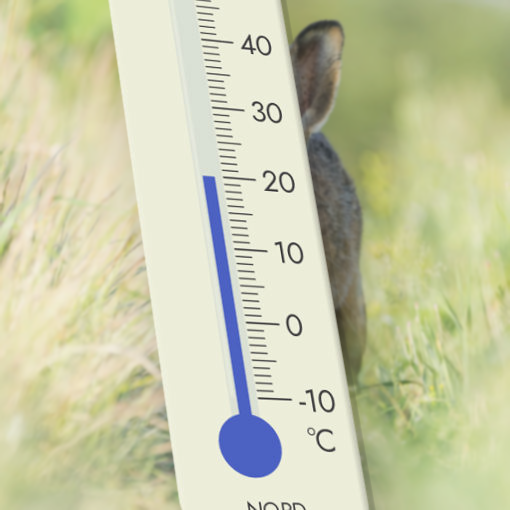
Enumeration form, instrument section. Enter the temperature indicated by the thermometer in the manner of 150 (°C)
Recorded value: 20 (°C)
